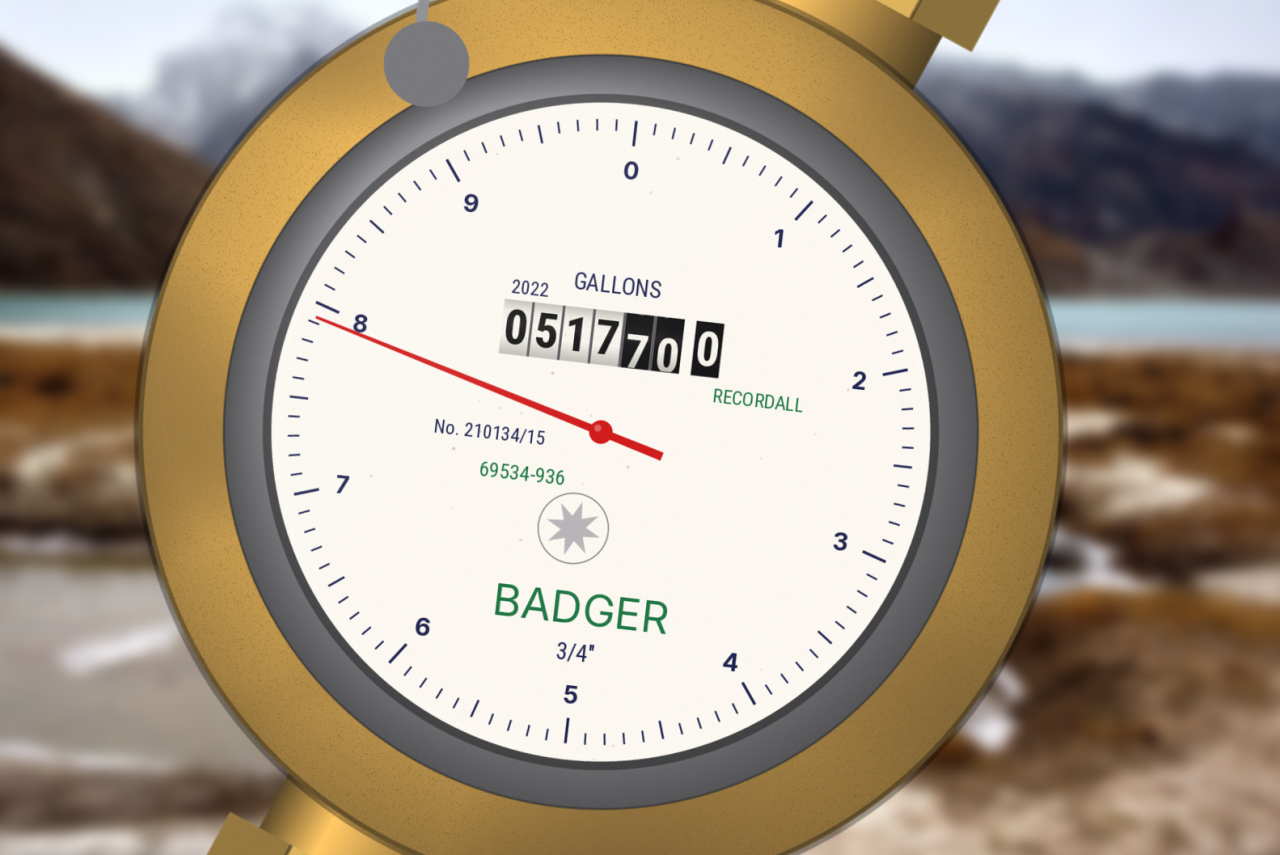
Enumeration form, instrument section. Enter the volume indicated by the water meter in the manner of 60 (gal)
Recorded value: 517697.9 (gal)
